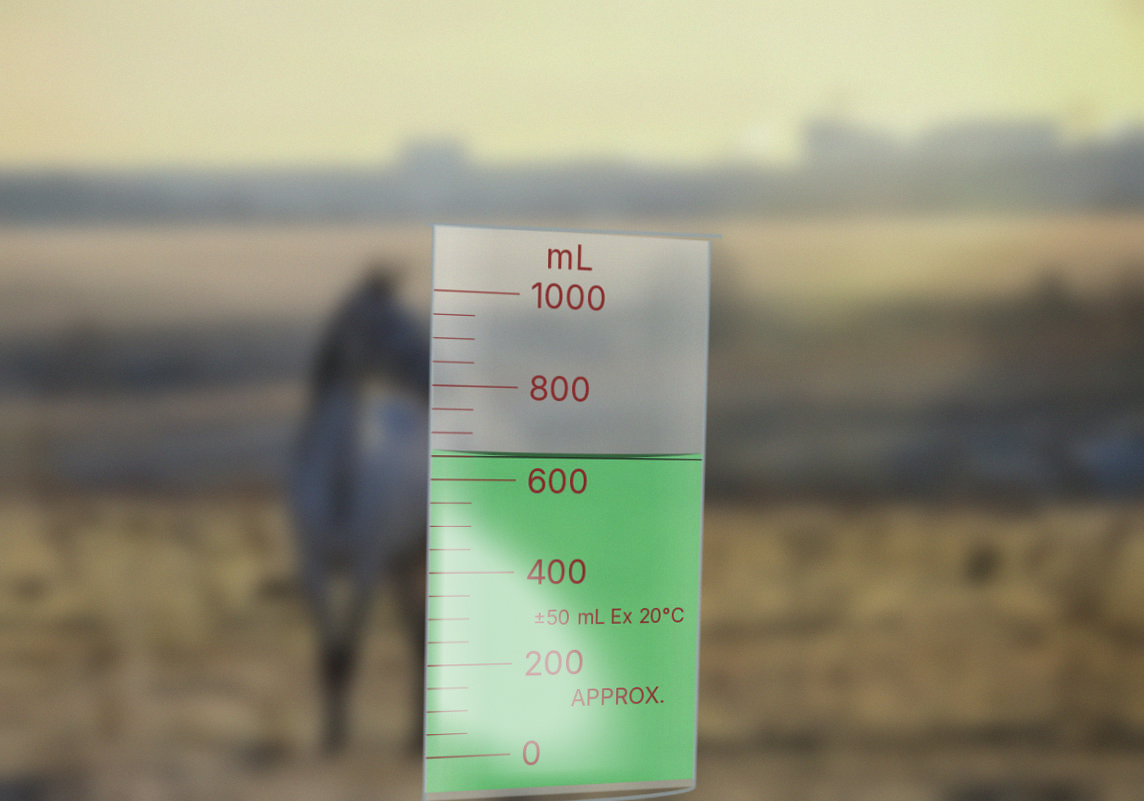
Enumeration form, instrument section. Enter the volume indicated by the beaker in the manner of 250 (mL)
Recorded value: 650 (mL)
